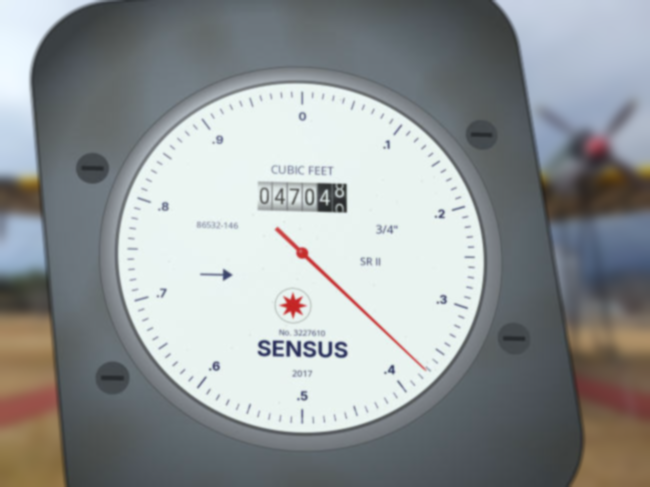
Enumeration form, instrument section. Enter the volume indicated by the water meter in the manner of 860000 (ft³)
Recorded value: 47048.37 (ft³)
